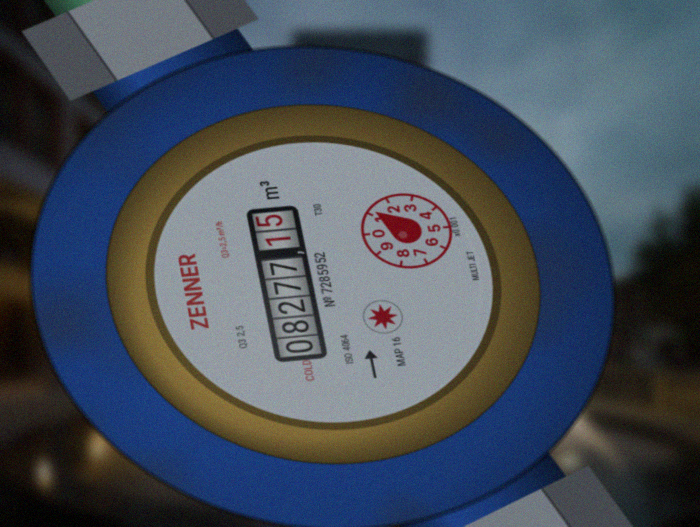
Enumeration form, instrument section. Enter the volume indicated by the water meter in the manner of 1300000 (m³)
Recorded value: 8277.151 (m³)
